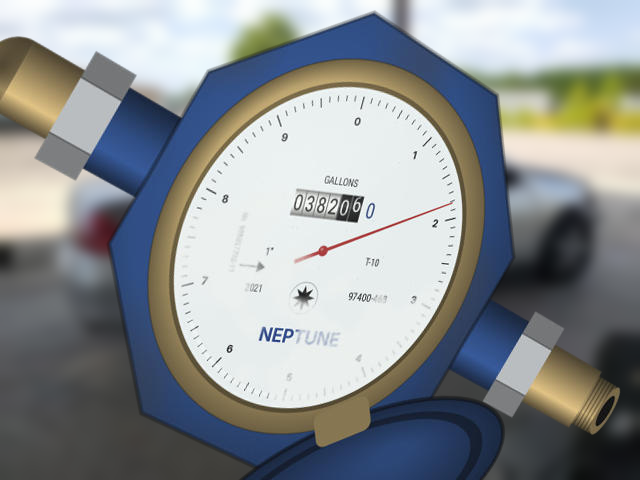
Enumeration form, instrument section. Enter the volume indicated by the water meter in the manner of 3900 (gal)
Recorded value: 382061.8 (gal)
